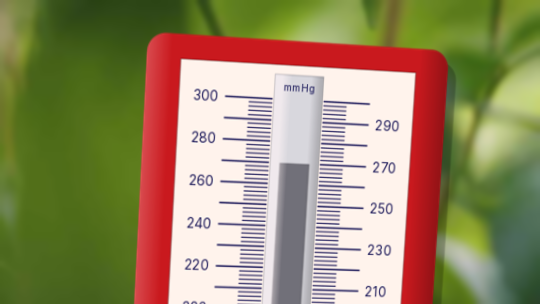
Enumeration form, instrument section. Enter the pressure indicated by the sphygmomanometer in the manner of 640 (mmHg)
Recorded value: 270 (mmHg)
